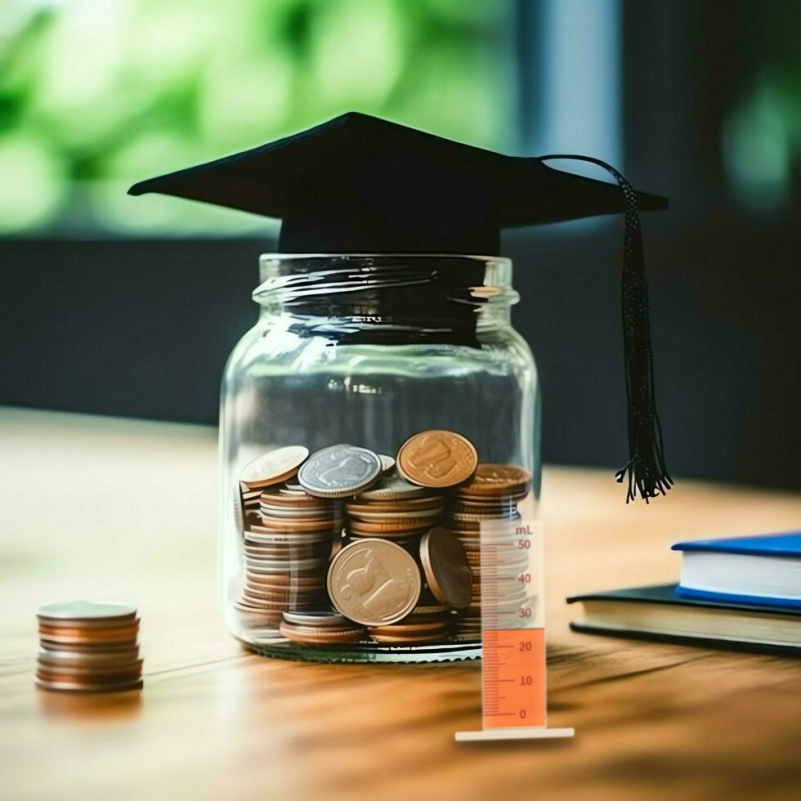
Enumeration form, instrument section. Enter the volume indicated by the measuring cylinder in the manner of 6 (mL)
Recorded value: 25 (mL)
